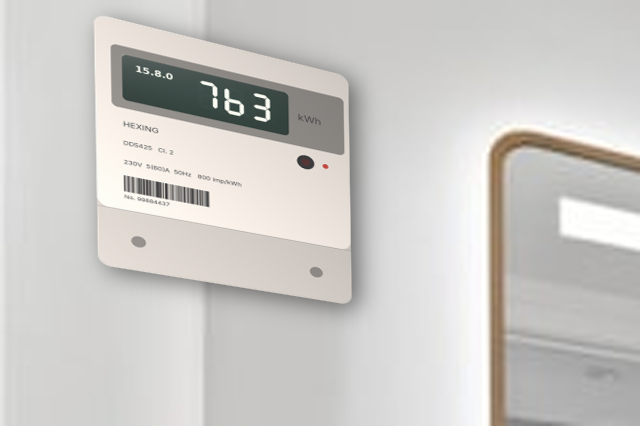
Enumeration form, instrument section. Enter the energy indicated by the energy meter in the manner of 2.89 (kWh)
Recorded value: 763 (kWh)
